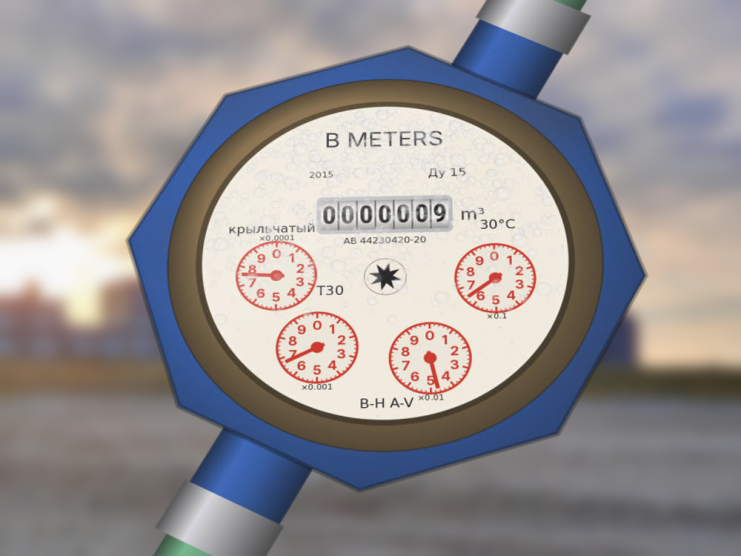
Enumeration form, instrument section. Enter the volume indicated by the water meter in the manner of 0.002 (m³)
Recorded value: 9.6467 (m³)
